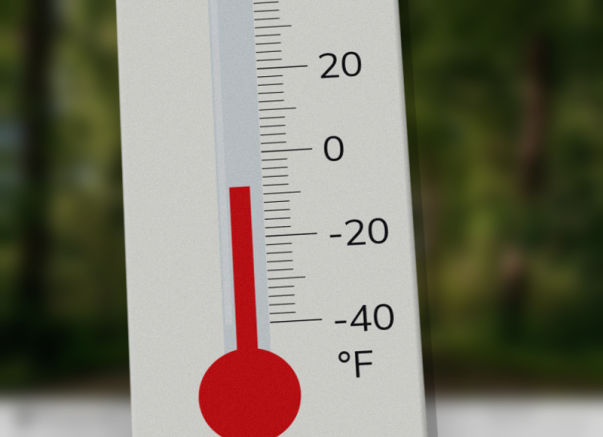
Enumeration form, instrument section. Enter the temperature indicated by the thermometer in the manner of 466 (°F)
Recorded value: -8 (°F)
